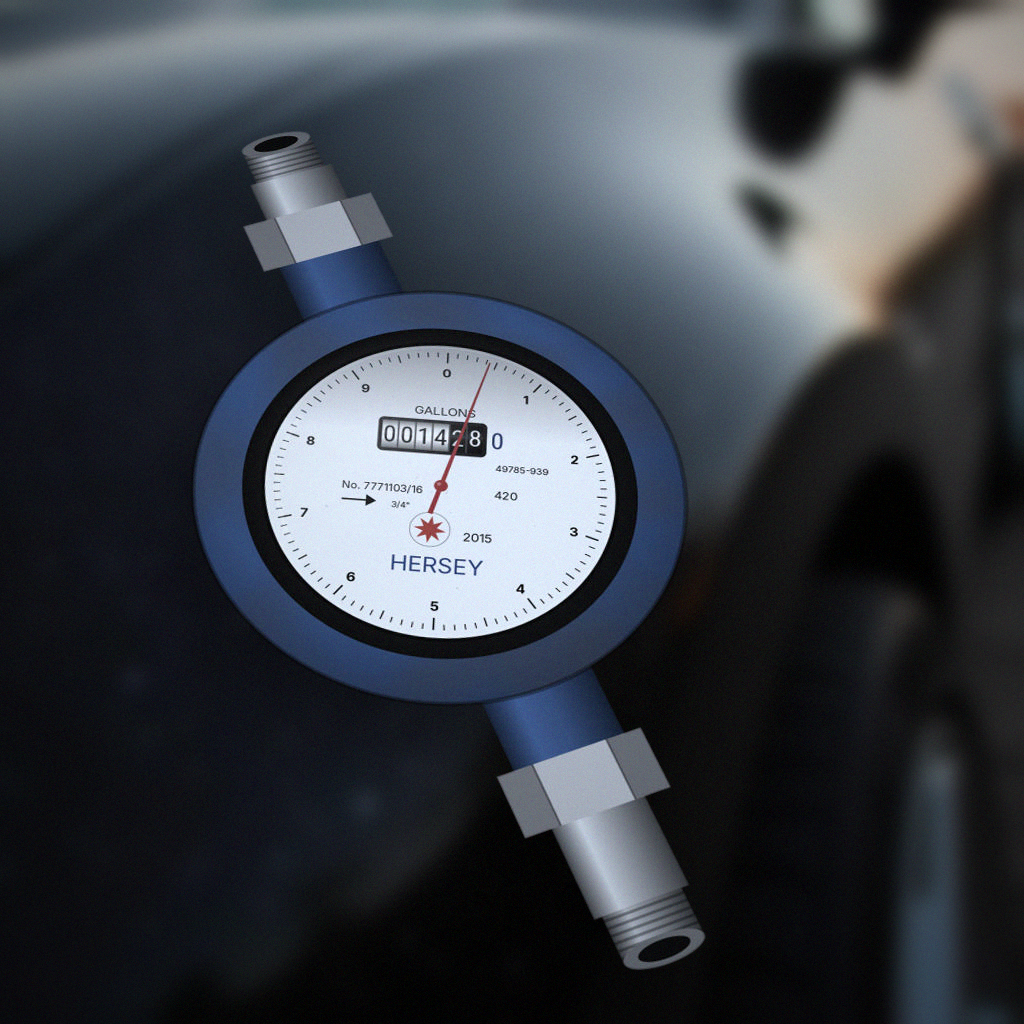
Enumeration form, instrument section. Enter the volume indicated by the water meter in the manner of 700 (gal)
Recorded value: 14280.4 (gal)
